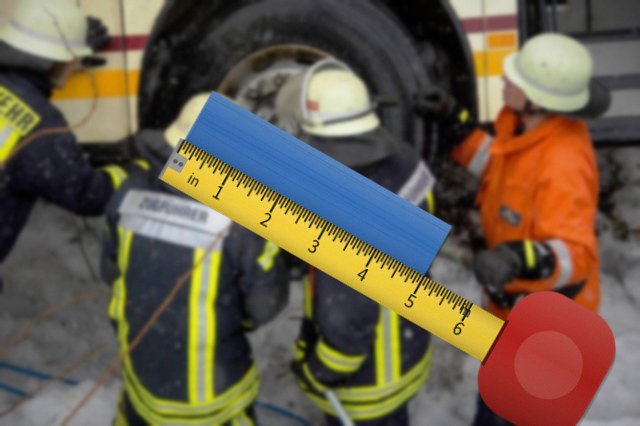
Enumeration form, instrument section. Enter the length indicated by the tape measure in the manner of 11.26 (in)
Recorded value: 5 (in)
